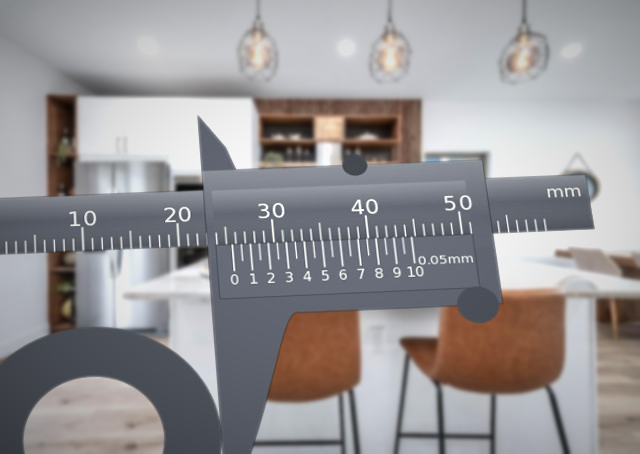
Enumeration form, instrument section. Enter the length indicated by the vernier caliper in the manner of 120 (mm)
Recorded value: 25.6 (mm)
